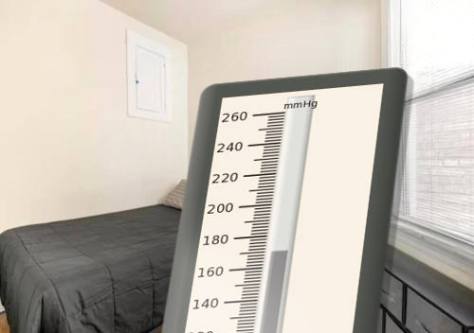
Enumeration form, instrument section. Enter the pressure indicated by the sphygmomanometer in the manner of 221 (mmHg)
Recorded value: 170 (mmHg)
